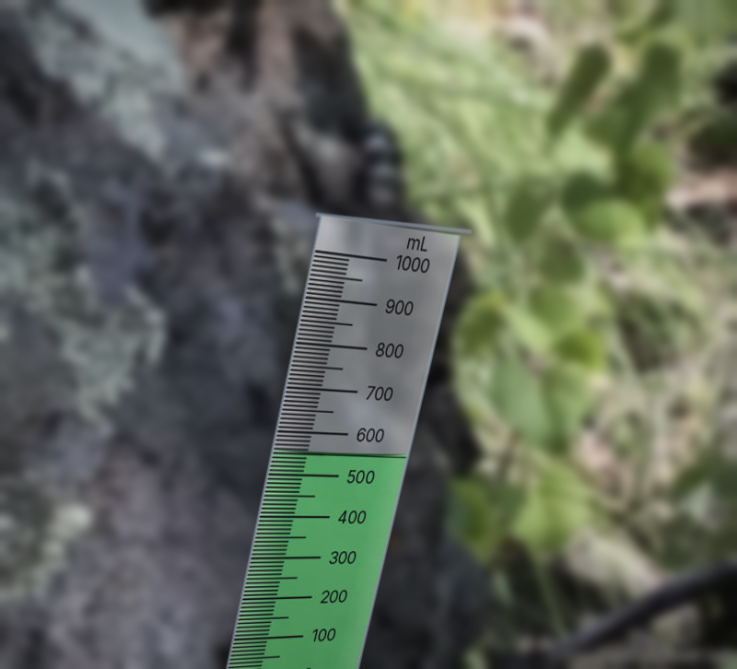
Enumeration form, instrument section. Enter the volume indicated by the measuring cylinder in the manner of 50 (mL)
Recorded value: 550 (mL)
